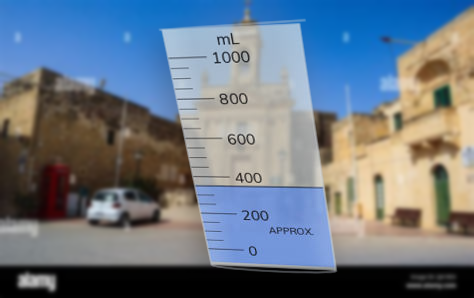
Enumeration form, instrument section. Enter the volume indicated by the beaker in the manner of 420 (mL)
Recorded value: 350 (mL)
